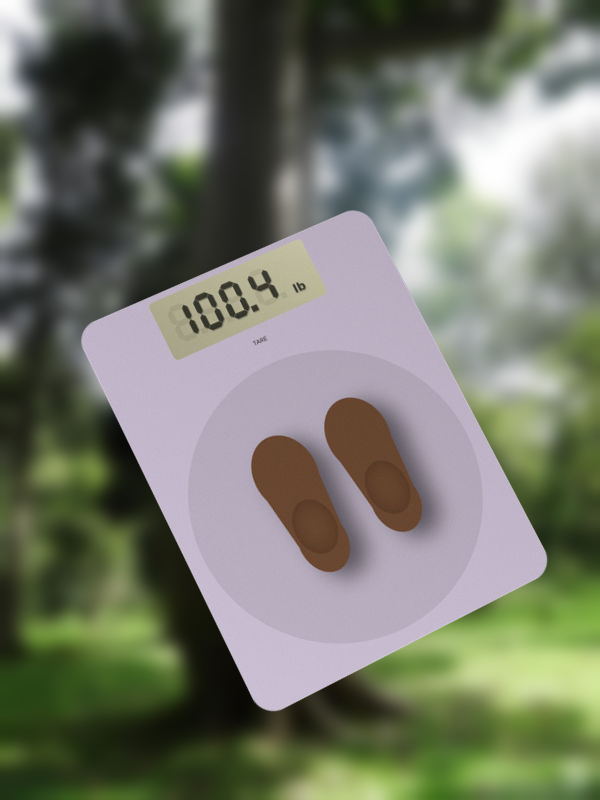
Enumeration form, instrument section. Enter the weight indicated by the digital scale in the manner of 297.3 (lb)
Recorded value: 100.4 (lb)
